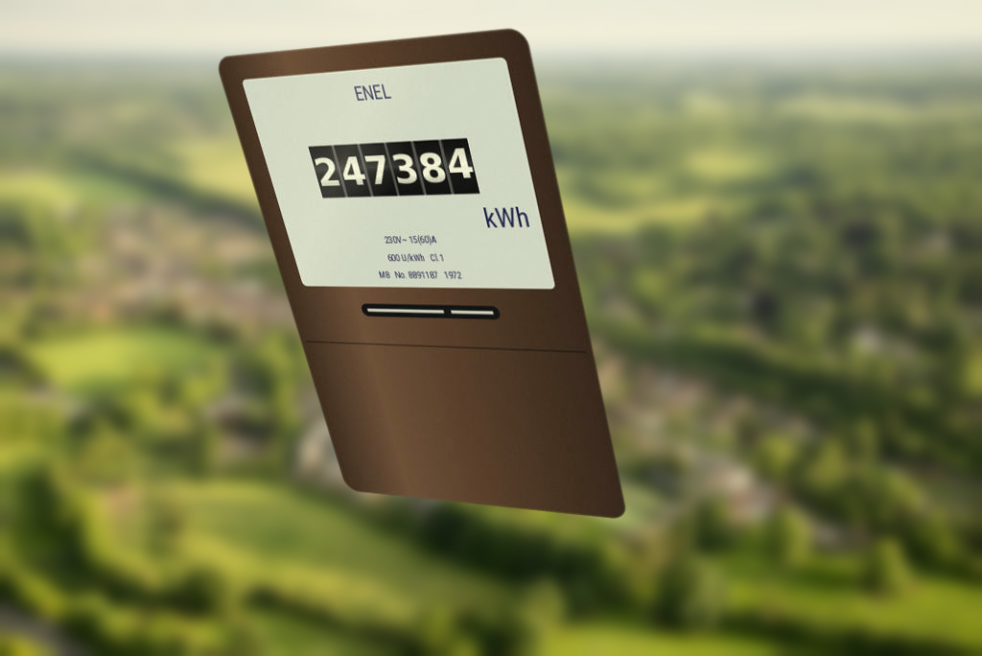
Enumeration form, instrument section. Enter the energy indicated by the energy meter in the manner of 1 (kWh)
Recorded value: 247384 (kWh)
